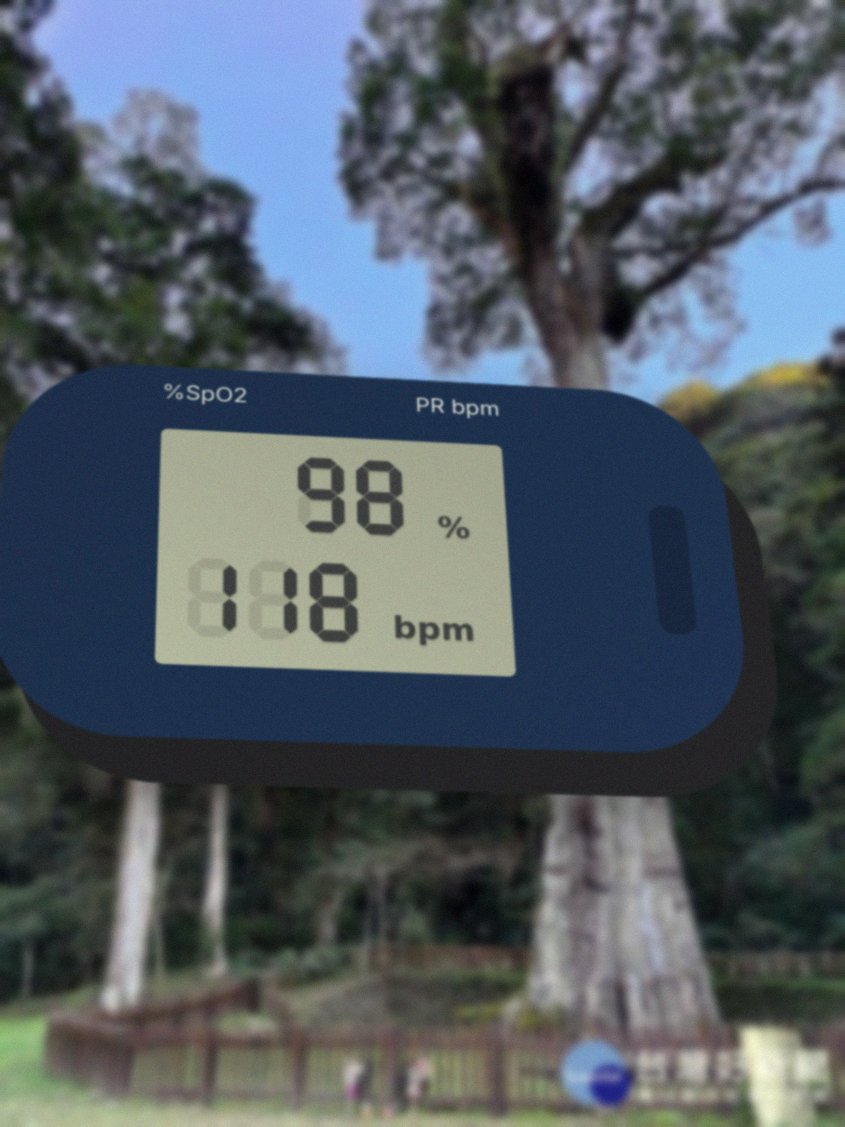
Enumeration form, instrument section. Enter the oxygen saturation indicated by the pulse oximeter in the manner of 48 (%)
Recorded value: 98 (%)
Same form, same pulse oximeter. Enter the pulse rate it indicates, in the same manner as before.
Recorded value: 118 (bpm)
